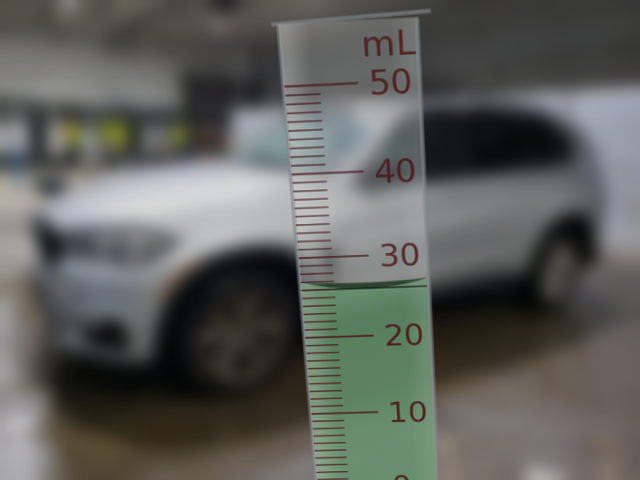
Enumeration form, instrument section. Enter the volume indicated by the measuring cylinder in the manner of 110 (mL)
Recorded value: 26 (mL)
